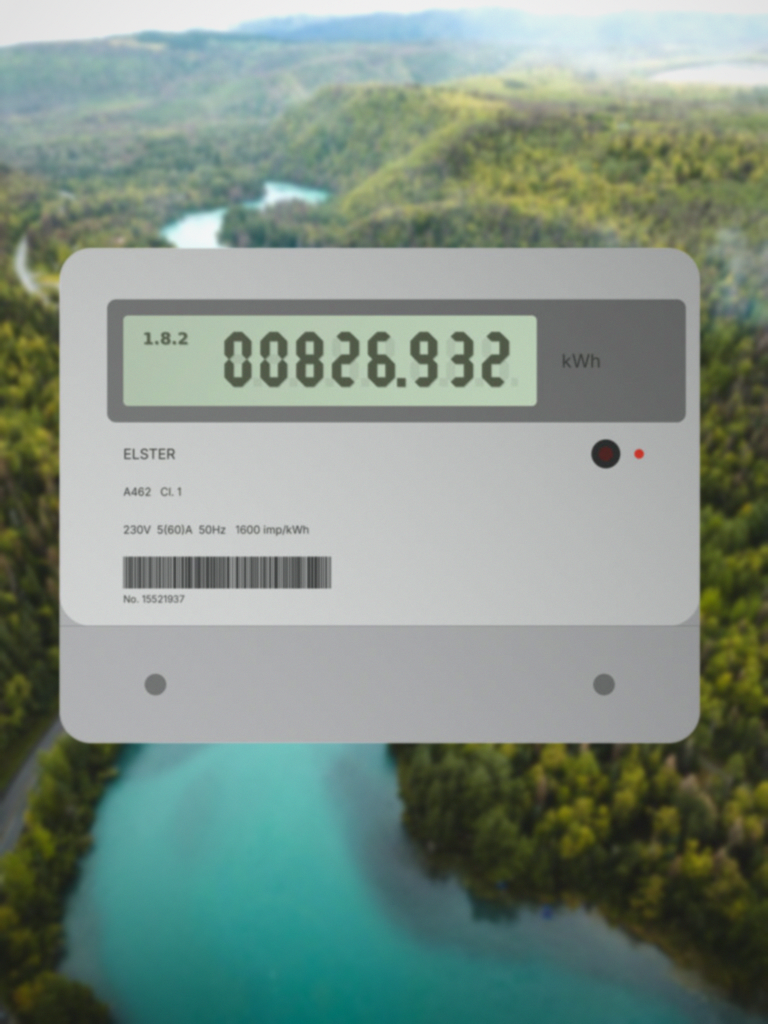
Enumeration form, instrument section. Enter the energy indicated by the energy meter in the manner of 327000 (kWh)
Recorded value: 826.932 (kWh)
